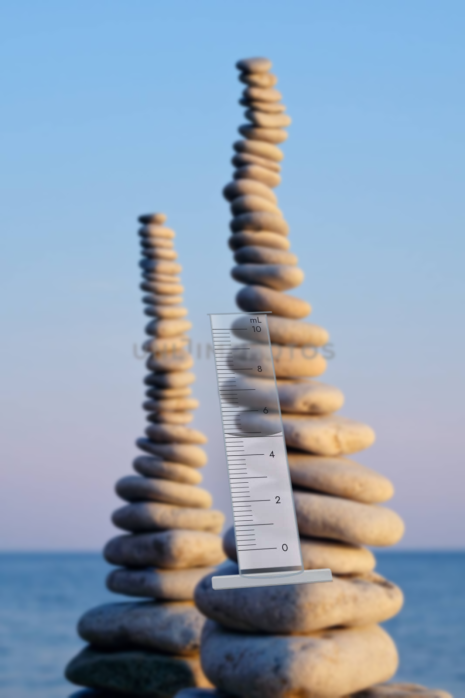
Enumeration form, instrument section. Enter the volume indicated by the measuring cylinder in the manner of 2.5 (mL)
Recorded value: 4.8 (mL)
